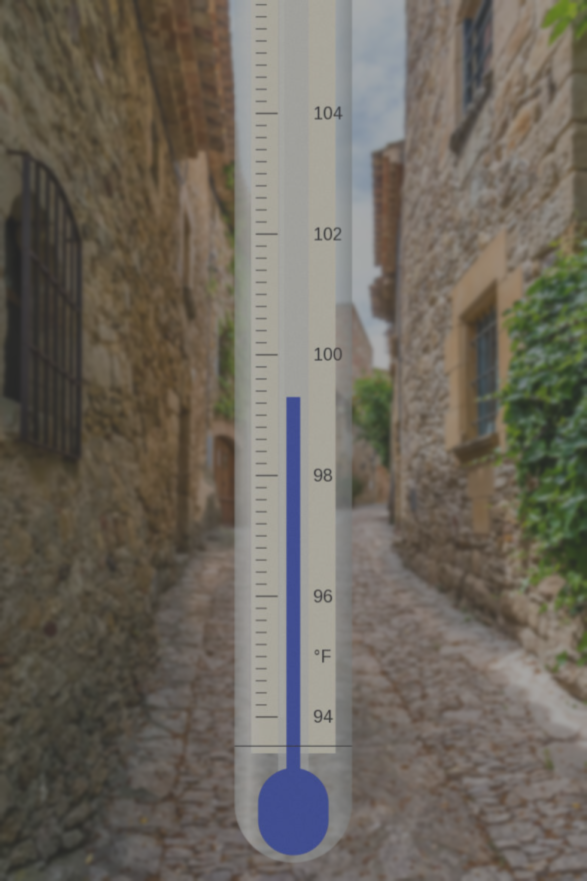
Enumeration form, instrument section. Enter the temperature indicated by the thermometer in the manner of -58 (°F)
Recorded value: 99.3 (°F)
